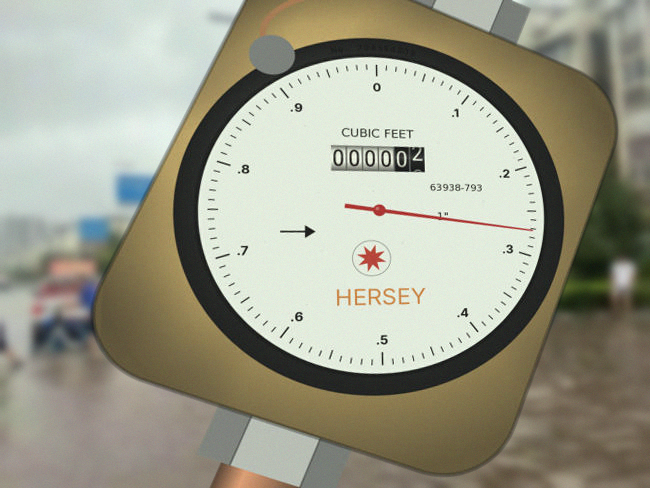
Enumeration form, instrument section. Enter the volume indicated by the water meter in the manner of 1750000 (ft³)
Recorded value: 2.27 (ft³)
